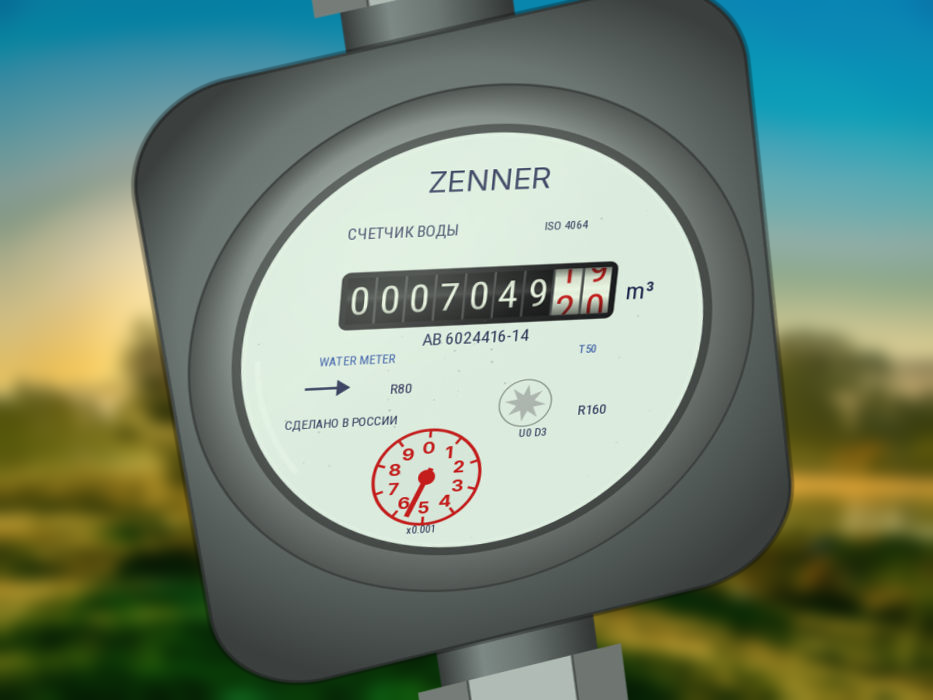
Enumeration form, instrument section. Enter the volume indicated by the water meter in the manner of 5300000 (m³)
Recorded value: 7049.195 (m³)
